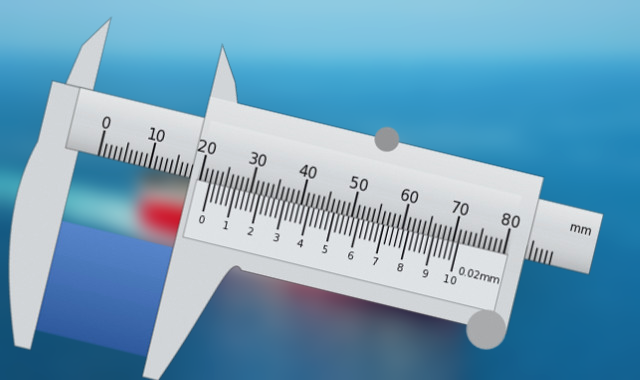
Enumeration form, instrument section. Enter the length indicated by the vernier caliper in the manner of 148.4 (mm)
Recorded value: 22.0 (mm)
